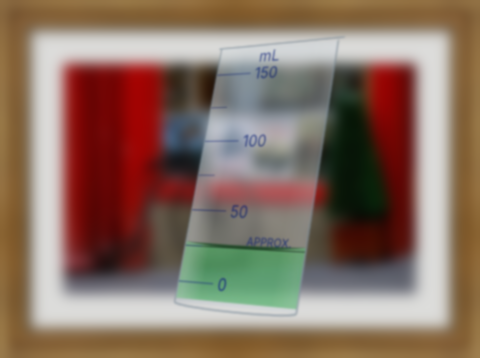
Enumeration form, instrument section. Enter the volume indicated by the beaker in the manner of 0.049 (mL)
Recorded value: 25 (mL)
